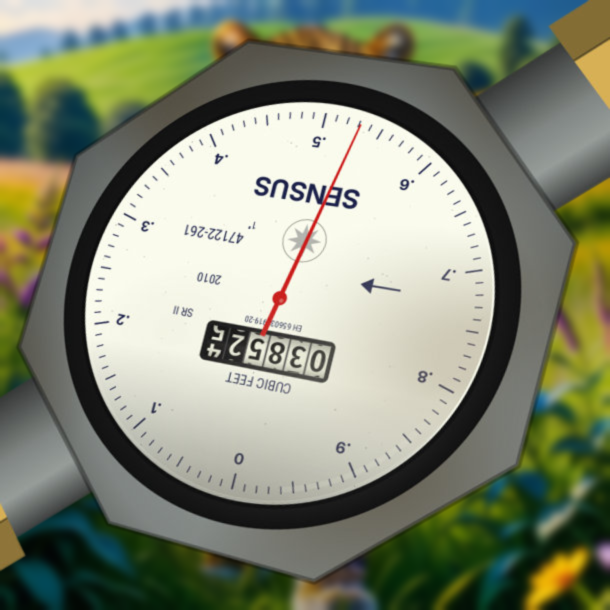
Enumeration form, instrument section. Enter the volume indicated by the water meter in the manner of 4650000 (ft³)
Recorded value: 38524.53 (ft³)
